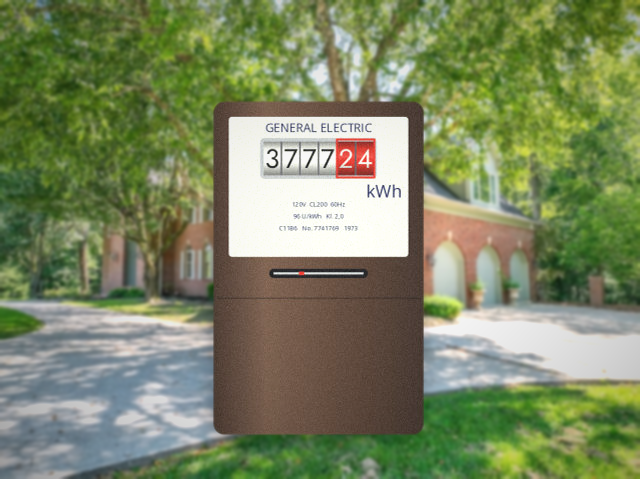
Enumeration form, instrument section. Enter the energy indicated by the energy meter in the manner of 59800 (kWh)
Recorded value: 3777.24 (kWh)
